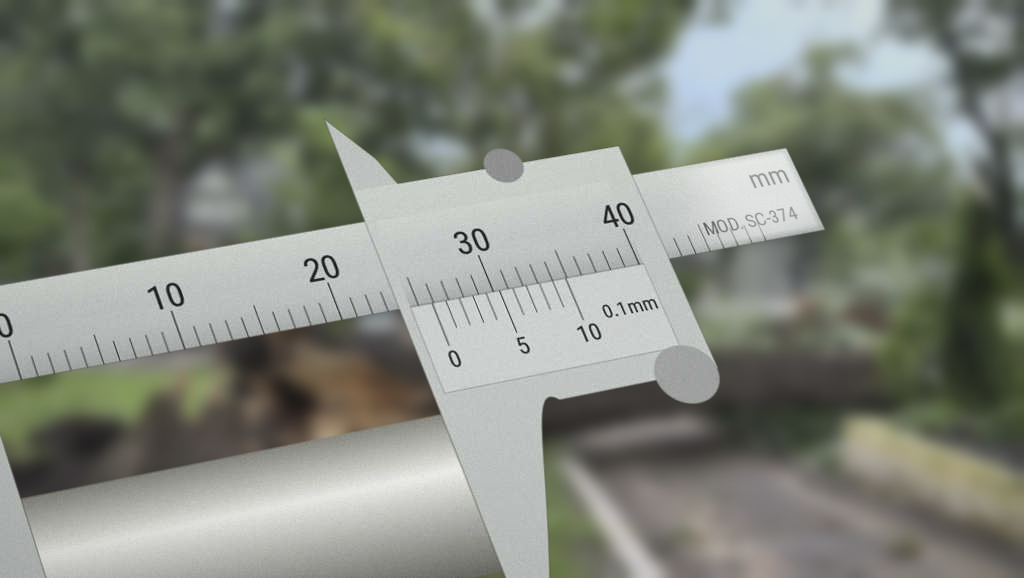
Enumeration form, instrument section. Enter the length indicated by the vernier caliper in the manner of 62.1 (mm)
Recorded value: 25.9 (mm)
